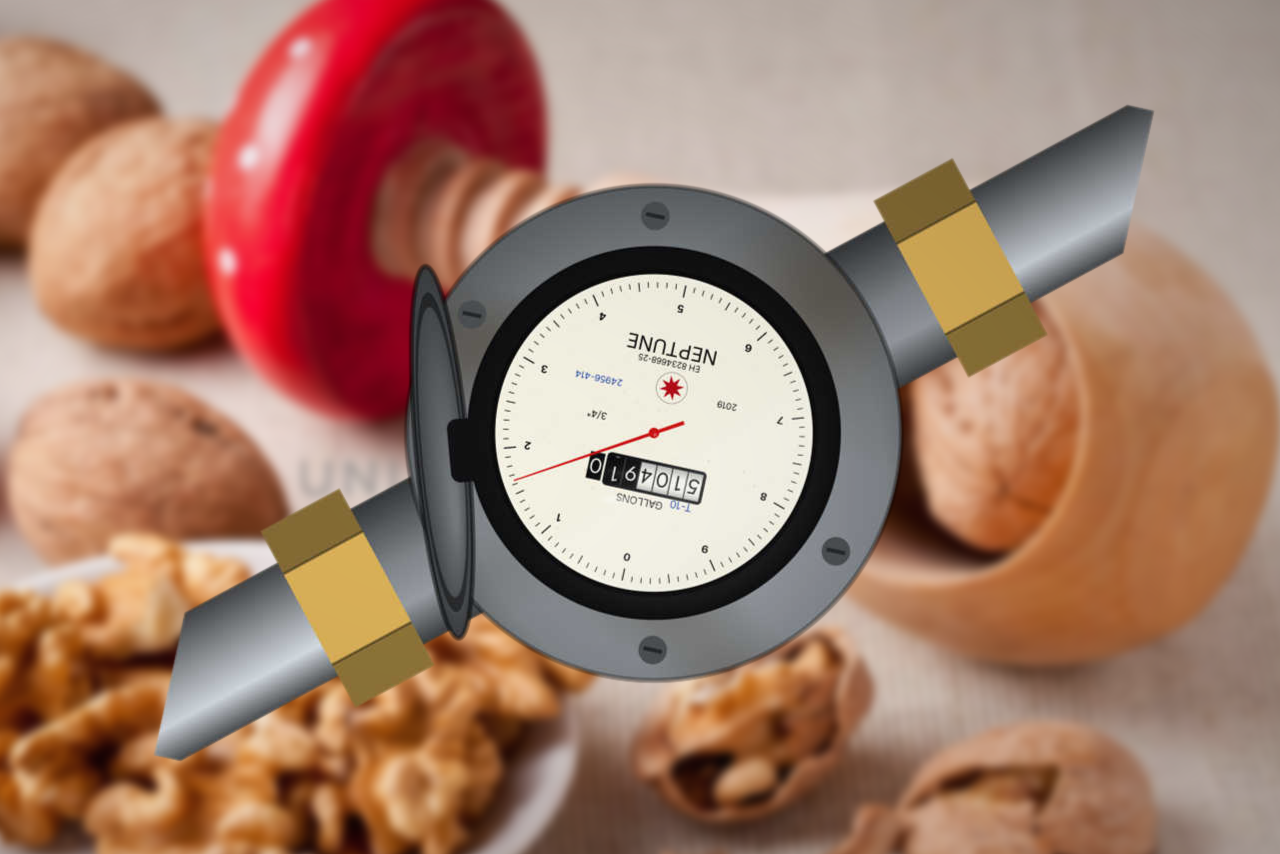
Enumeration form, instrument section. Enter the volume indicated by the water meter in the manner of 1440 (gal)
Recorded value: 5104911.6 (gal)
